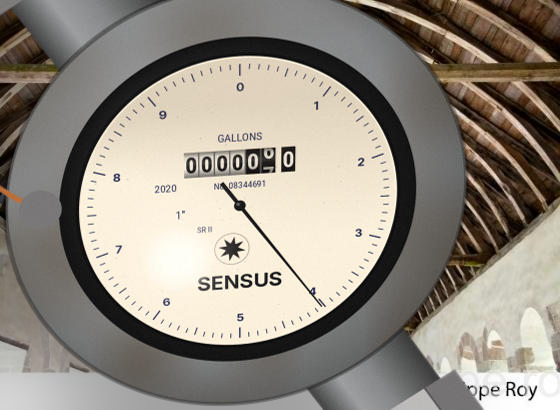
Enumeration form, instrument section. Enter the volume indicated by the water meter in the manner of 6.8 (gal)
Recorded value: 64.0 (gal)
